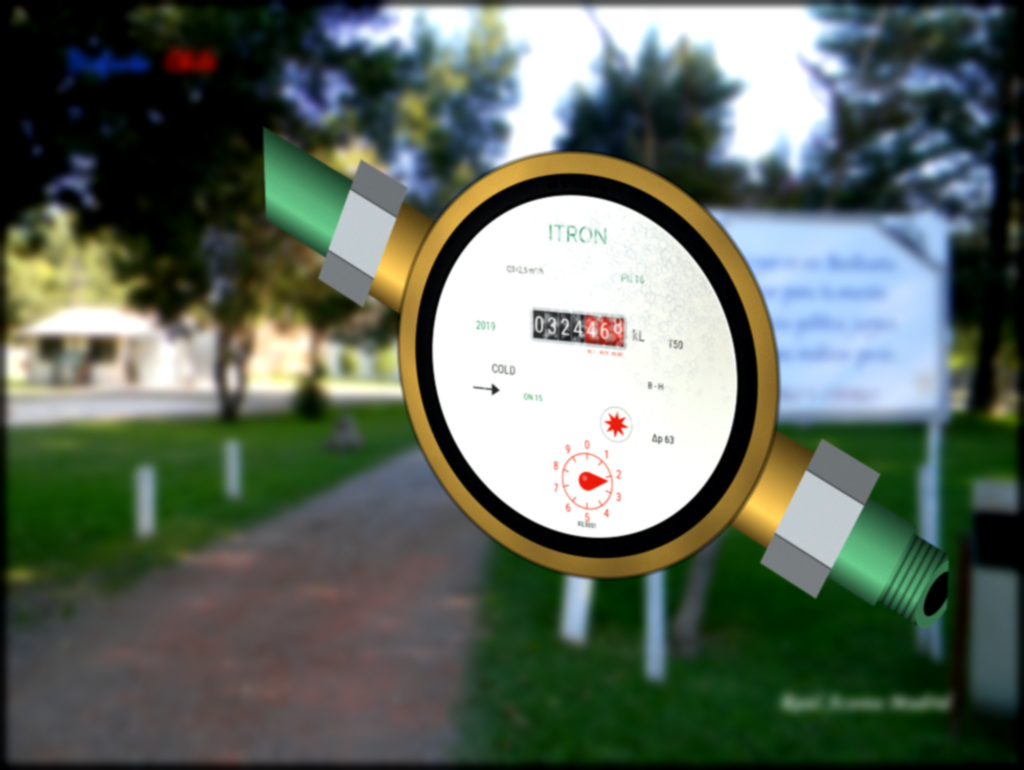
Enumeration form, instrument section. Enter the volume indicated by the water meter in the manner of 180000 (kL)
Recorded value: 324.4682 (kL)
